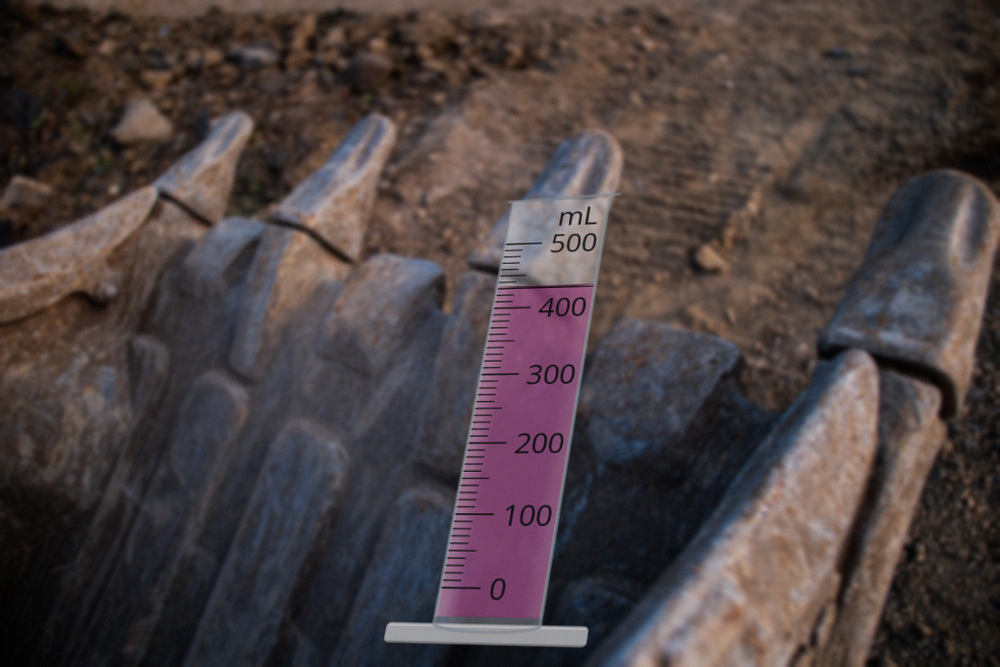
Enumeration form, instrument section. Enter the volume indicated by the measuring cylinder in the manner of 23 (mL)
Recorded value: 430 (mL)
